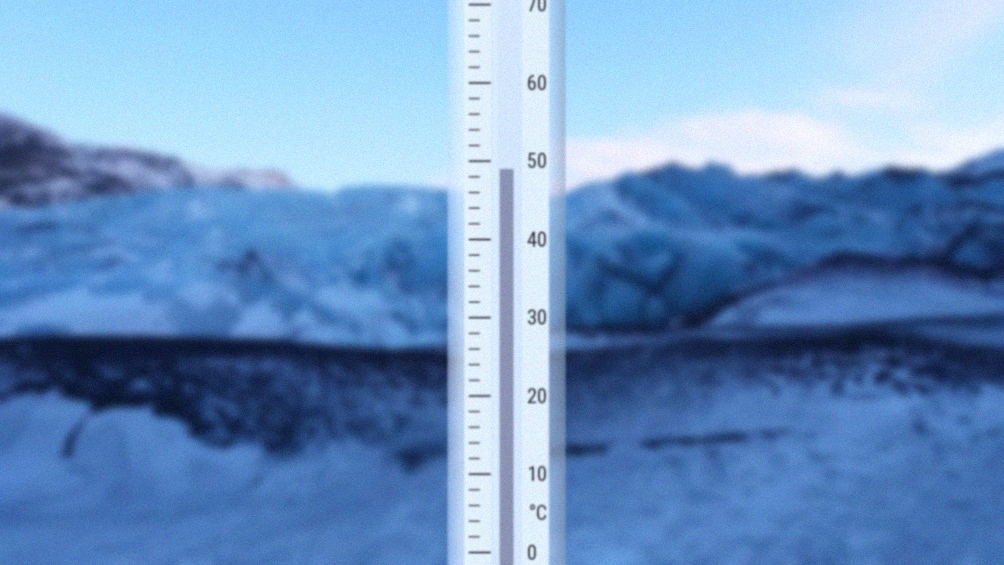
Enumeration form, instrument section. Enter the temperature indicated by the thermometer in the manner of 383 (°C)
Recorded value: 49 (°C)
